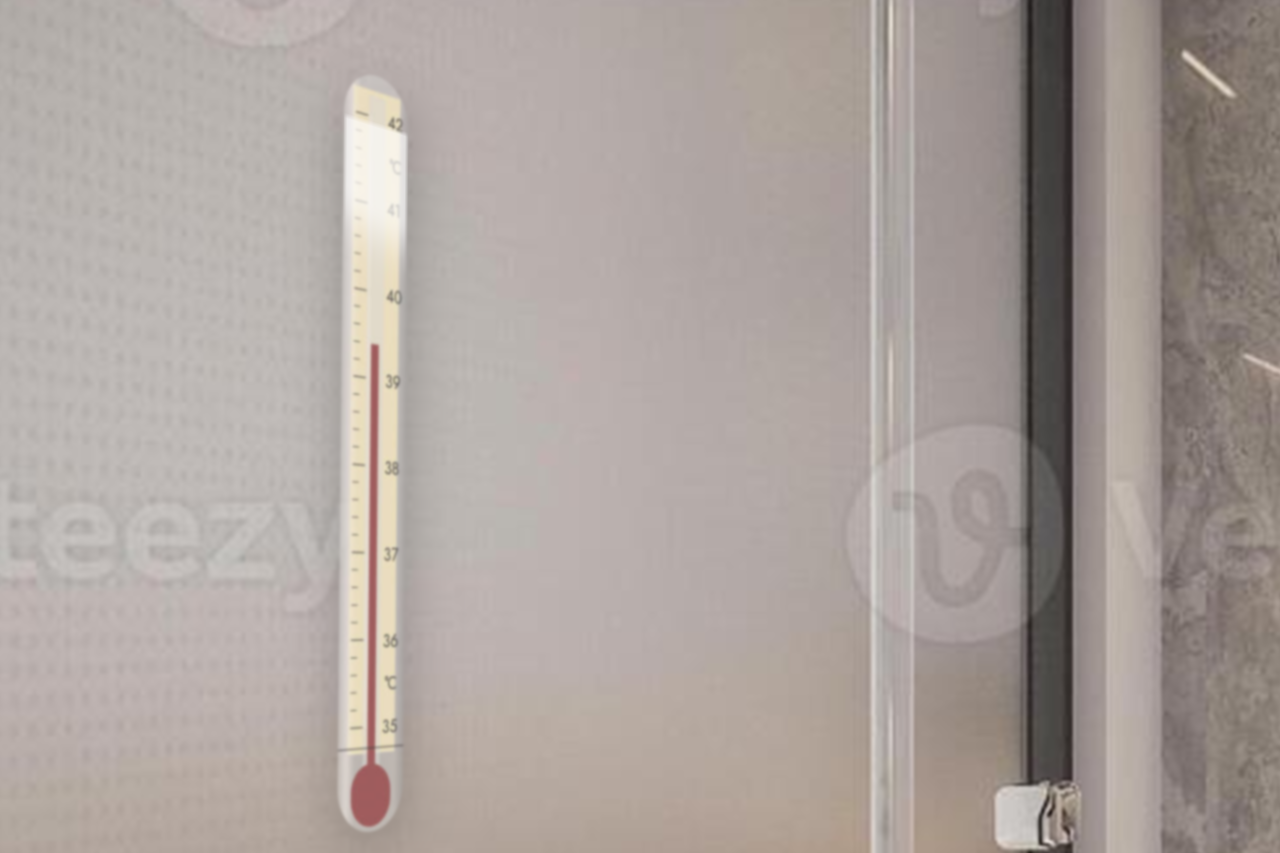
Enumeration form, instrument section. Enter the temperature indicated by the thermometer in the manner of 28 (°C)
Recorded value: 39.4 (°C)
